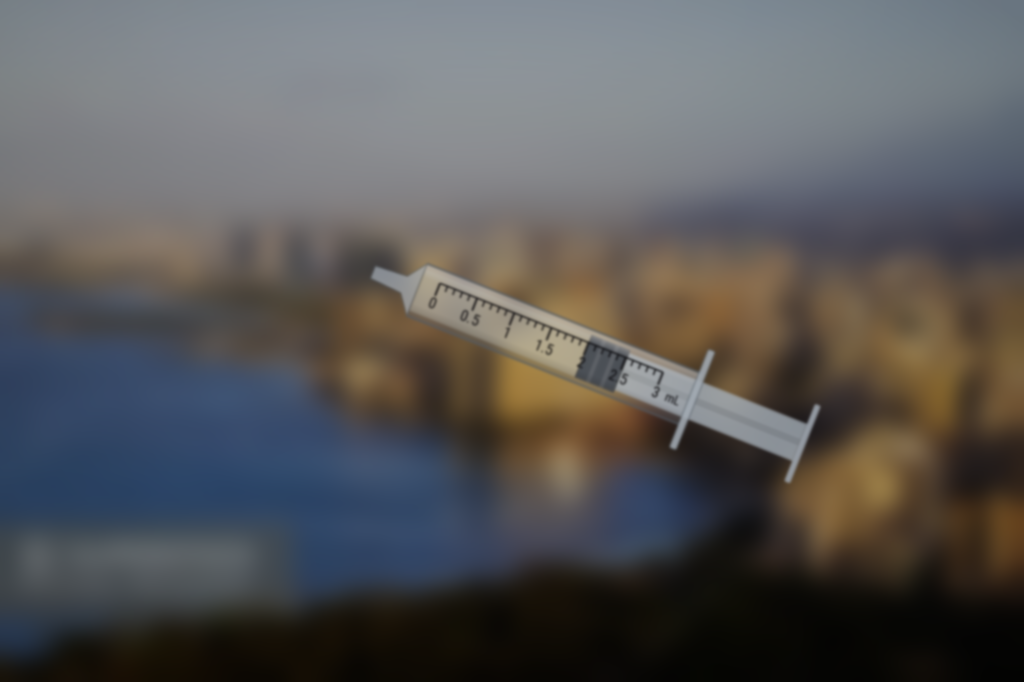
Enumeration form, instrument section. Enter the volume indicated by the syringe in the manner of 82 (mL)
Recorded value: 2 (mL)
